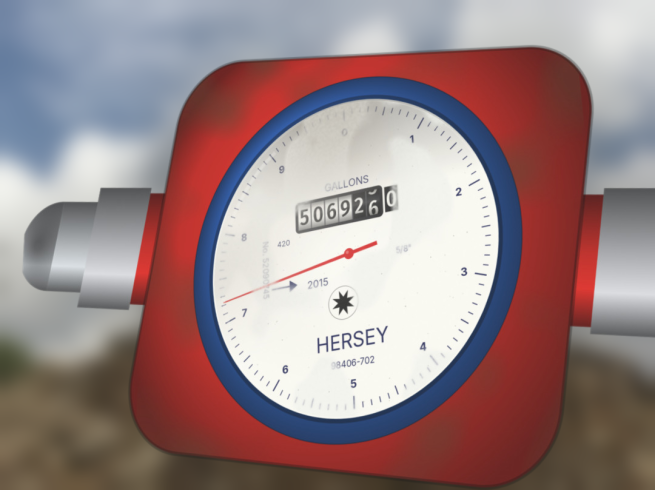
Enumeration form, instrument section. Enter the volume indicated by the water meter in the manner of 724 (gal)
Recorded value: 5069257.2 (gal)
